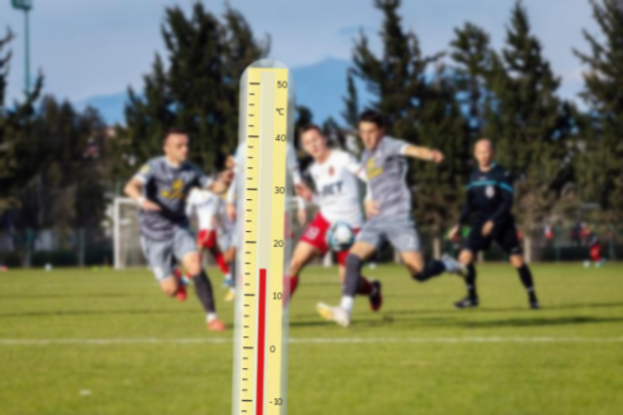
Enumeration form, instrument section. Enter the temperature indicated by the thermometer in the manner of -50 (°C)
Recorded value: 15 (°C)
